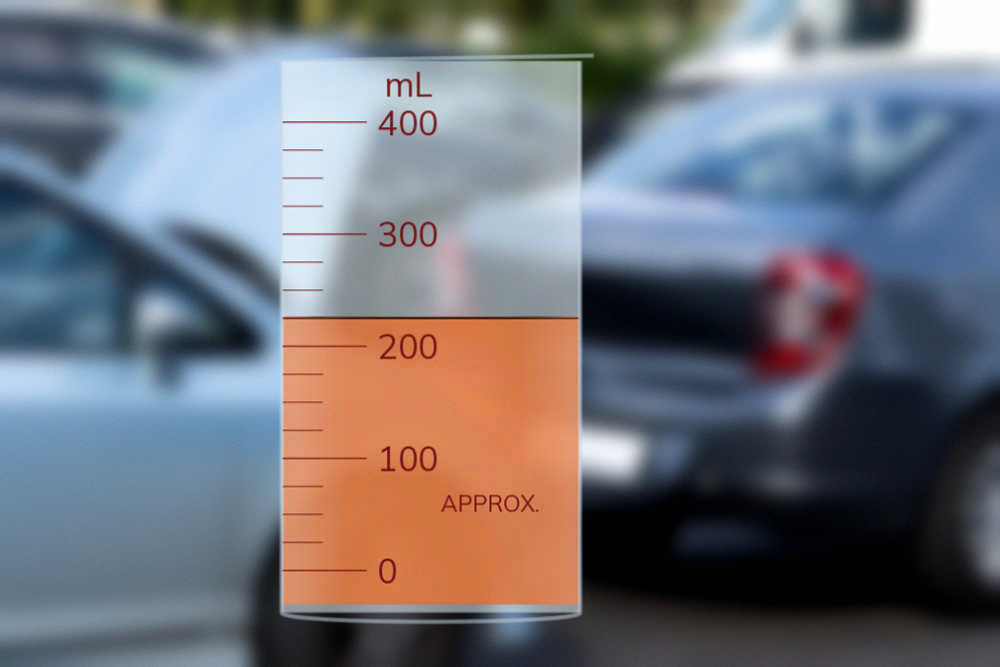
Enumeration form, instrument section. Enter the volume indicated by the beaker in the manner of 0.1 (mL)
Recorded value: 225 (mL)
